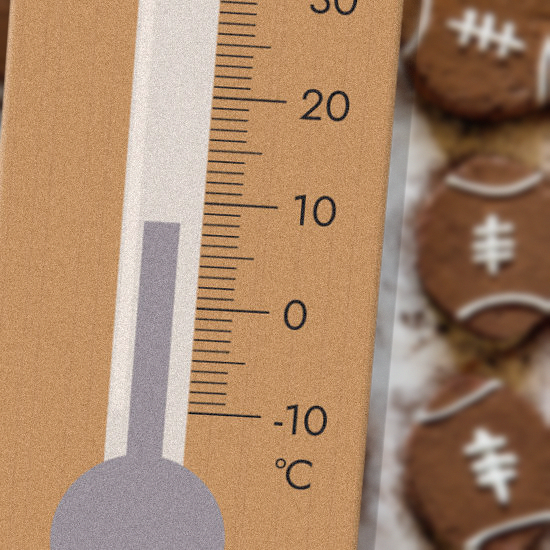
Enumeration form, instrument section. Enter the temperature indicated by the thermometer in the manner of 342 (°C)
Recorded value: 8 (°C)
